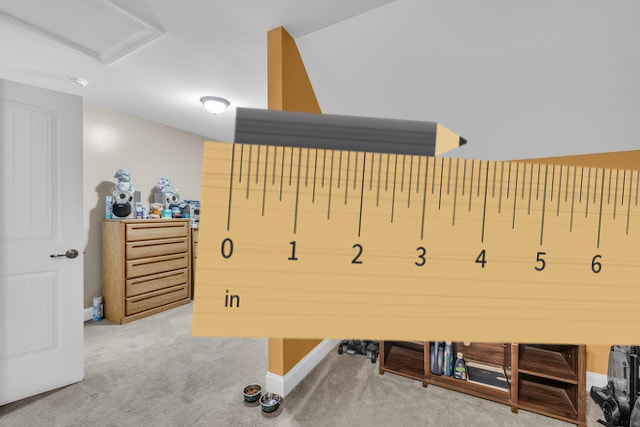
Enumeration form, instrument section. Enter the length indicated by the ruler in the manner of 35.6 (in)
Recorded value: 3.625 (in)
